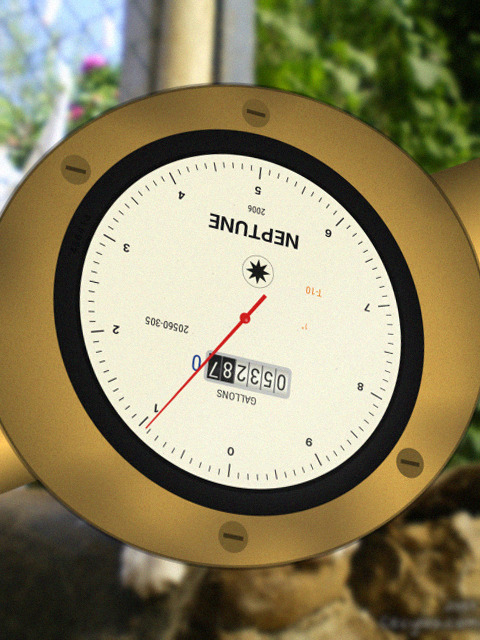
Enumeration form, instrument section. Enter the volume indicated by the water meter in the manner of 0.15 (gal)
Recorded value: 532870.9 (gal)
